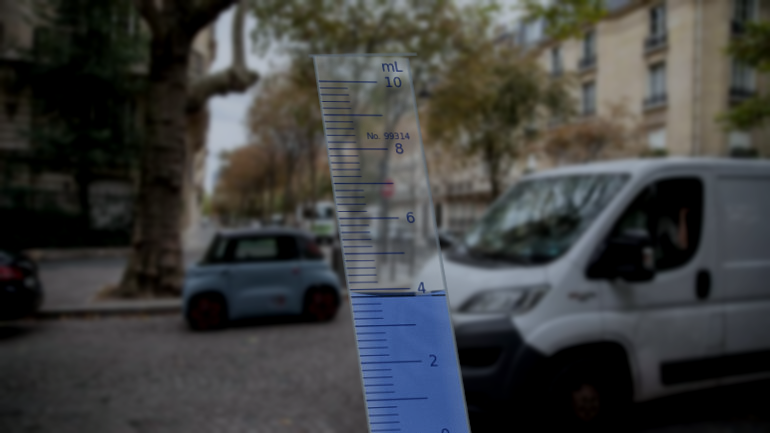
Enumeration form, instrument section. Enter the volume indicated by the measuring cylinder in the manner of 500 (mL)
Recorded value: 3.8 (mL)
